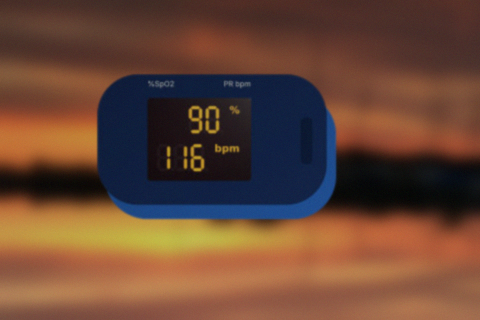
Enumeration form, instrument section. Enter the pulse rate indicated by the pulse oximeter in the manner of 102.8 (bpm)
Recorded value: 116 (bpm)
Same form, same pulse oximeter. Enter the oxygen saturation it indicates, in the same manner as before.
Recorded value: 90 (%)
